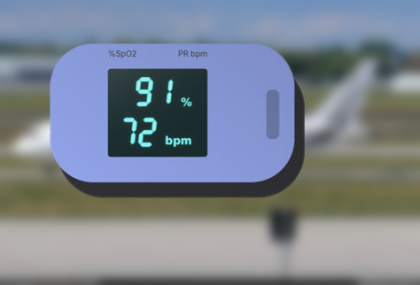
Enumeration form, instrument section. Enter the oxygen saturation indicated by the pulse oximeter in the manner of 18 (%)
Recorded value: 91 (%)
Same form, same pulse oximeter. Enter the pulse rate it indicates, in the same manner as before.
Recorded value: 72 (bpm)
